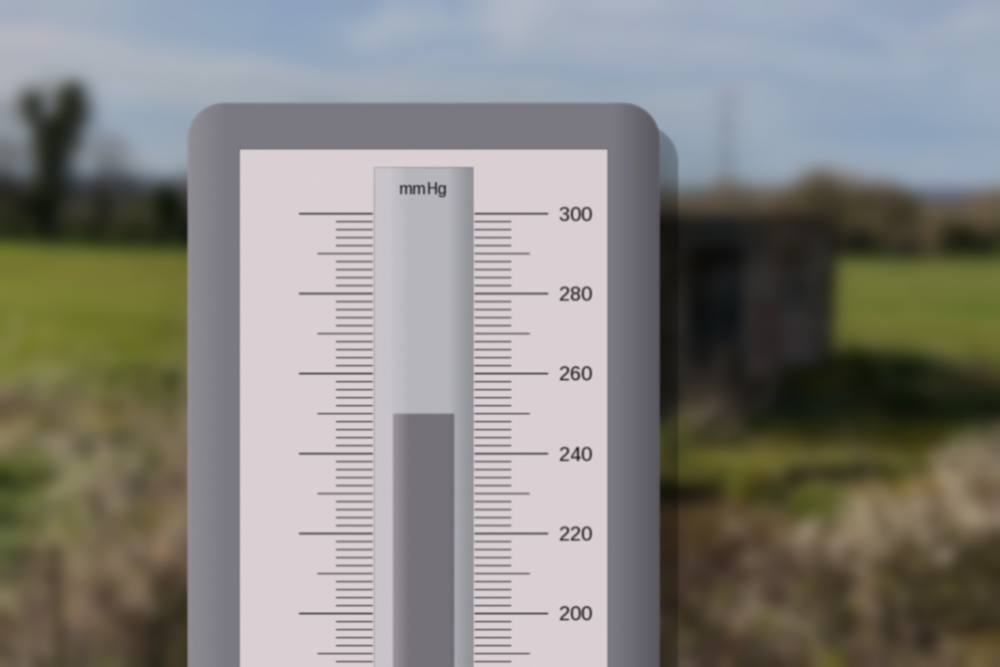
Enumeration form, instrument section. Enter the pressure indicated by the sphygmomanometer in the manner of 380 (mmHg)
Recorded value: 250 (mmHg)
